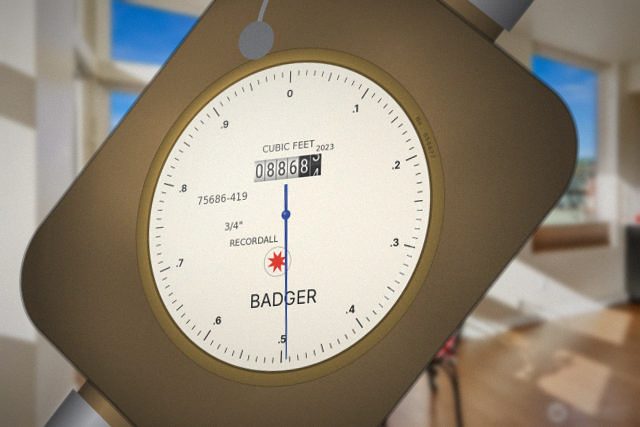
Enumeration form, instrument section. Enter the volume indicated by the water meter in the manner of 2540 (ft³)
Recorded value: 88683.49 (ft³)
